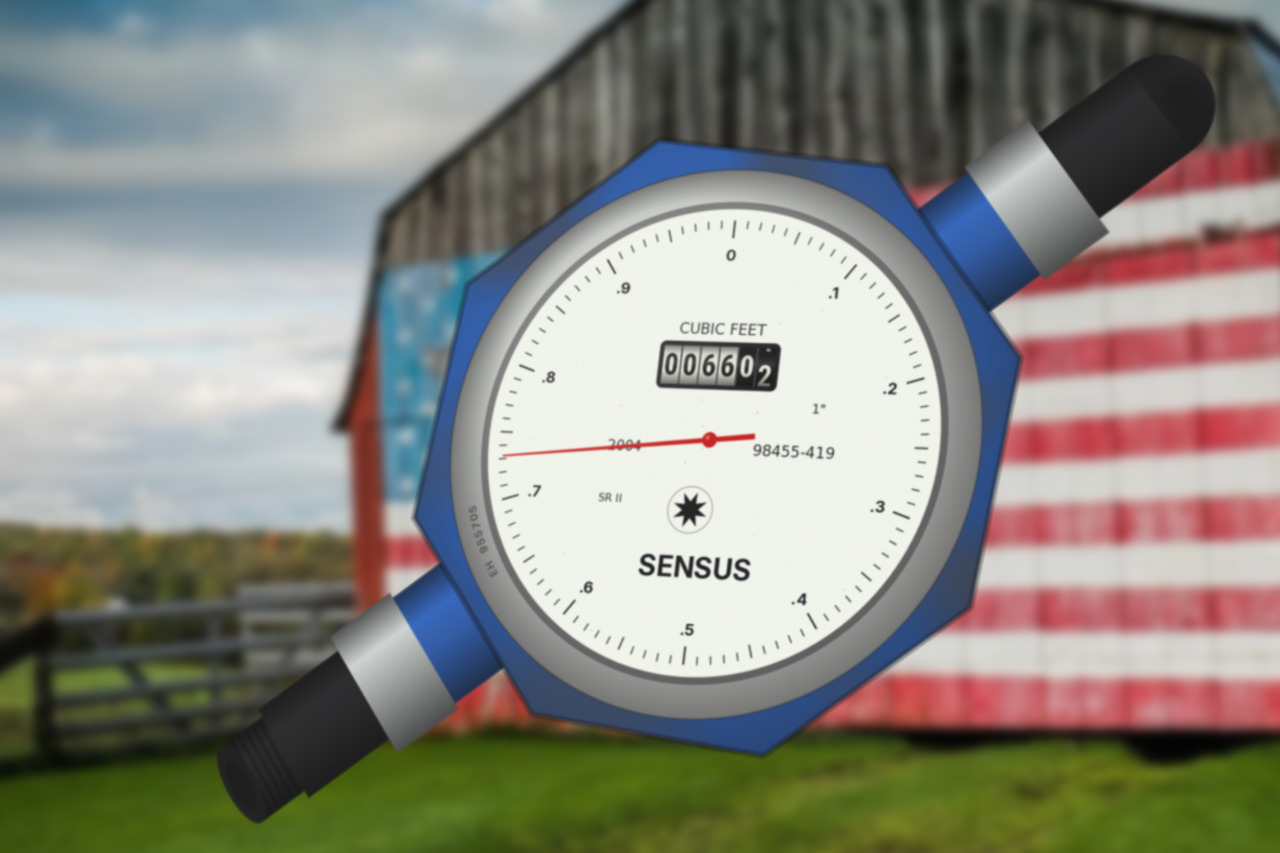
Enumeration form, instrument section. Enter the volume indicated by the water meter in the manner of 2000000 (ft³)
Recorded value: 6601.73 (ft³)
